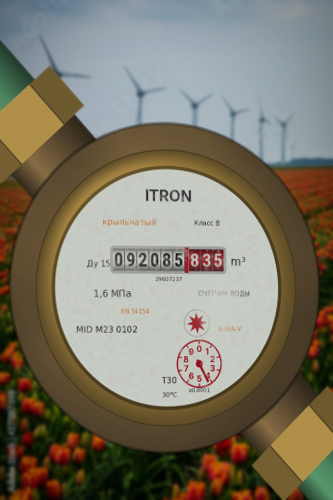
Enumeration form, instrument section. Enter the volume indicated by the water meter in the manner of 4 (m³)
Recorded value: 92085.8354 (m³)
